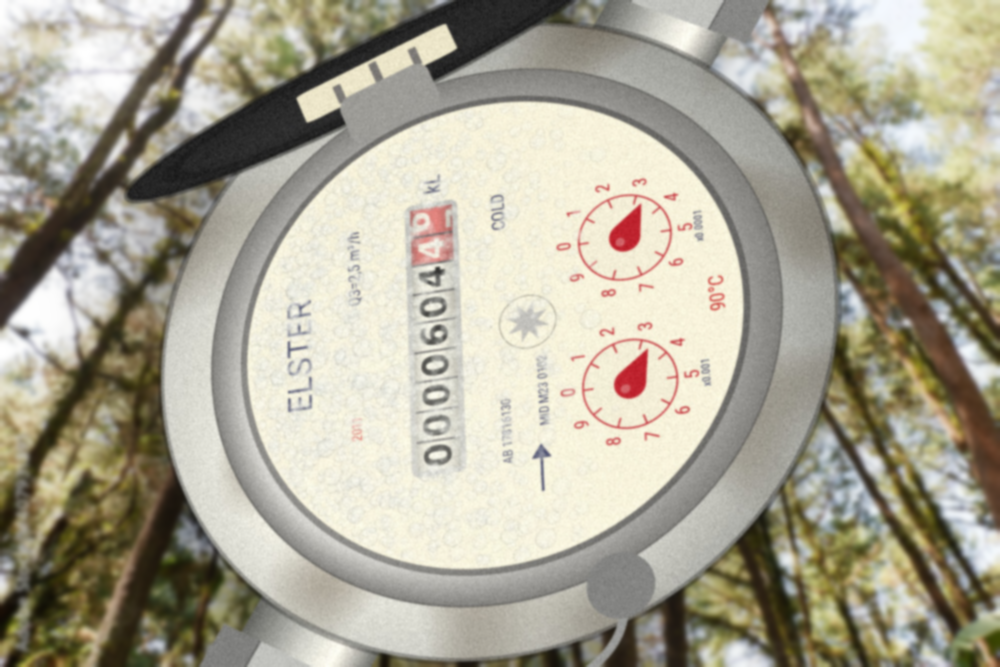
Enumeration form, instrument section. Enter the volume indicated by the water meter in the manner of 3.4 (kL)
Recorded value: 604.4633 (kL)
